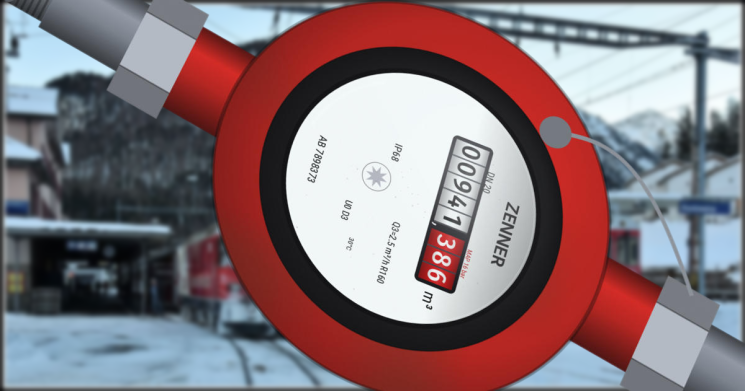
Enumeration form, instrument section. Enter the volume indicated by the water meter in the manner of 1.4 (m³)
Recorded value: 941.386 (m³)
